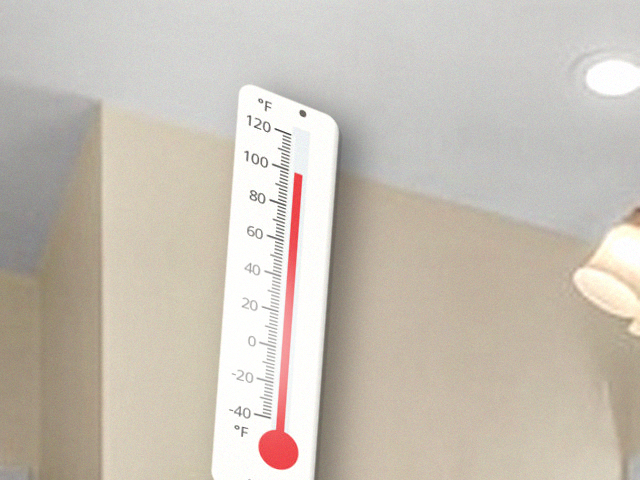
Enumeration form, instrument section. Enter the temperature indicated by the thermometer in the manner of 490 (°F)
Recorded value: 100 (°F)
